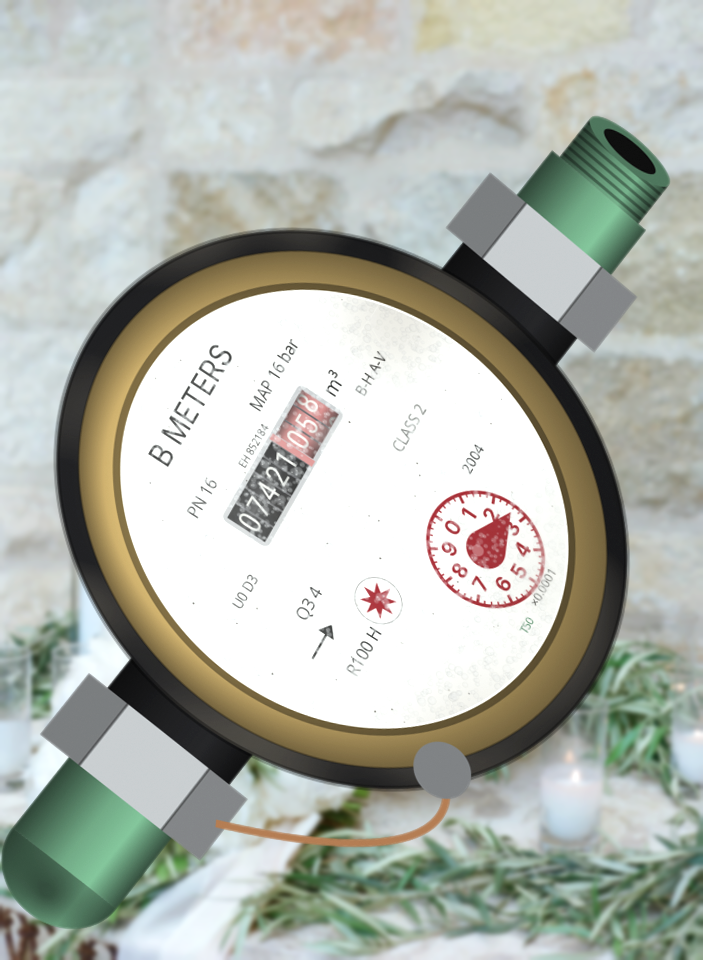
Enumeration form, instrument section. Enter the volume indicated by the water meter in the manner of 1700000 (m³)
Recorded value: 7421.0582 (m³)
